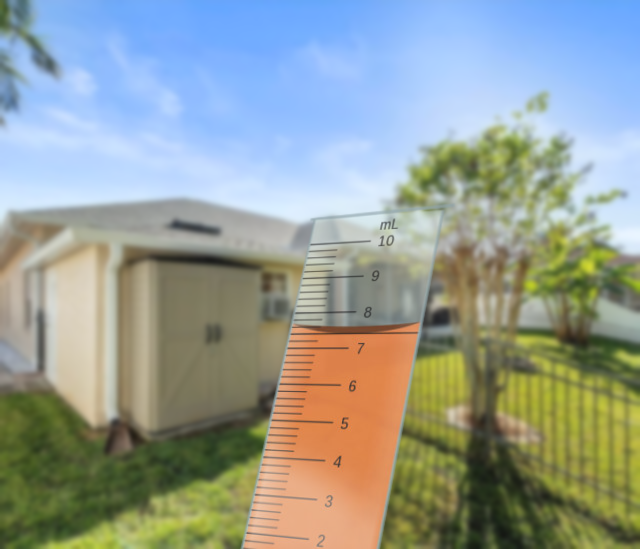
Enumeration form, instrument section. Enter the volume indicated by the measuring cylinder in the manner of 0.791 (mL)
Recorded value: 7.4 (mL)
